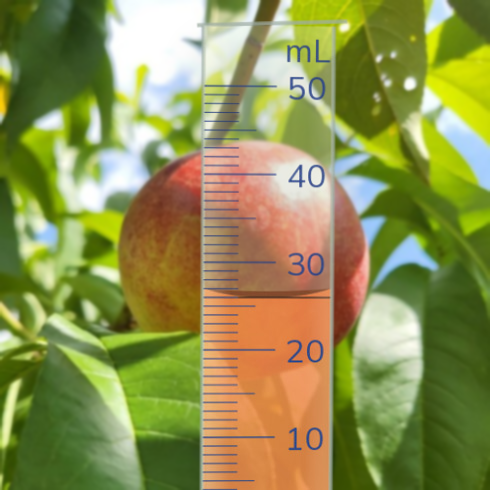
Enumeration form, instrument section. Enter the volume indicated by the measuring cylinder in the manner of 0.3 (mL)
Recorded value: 26 (mL)
